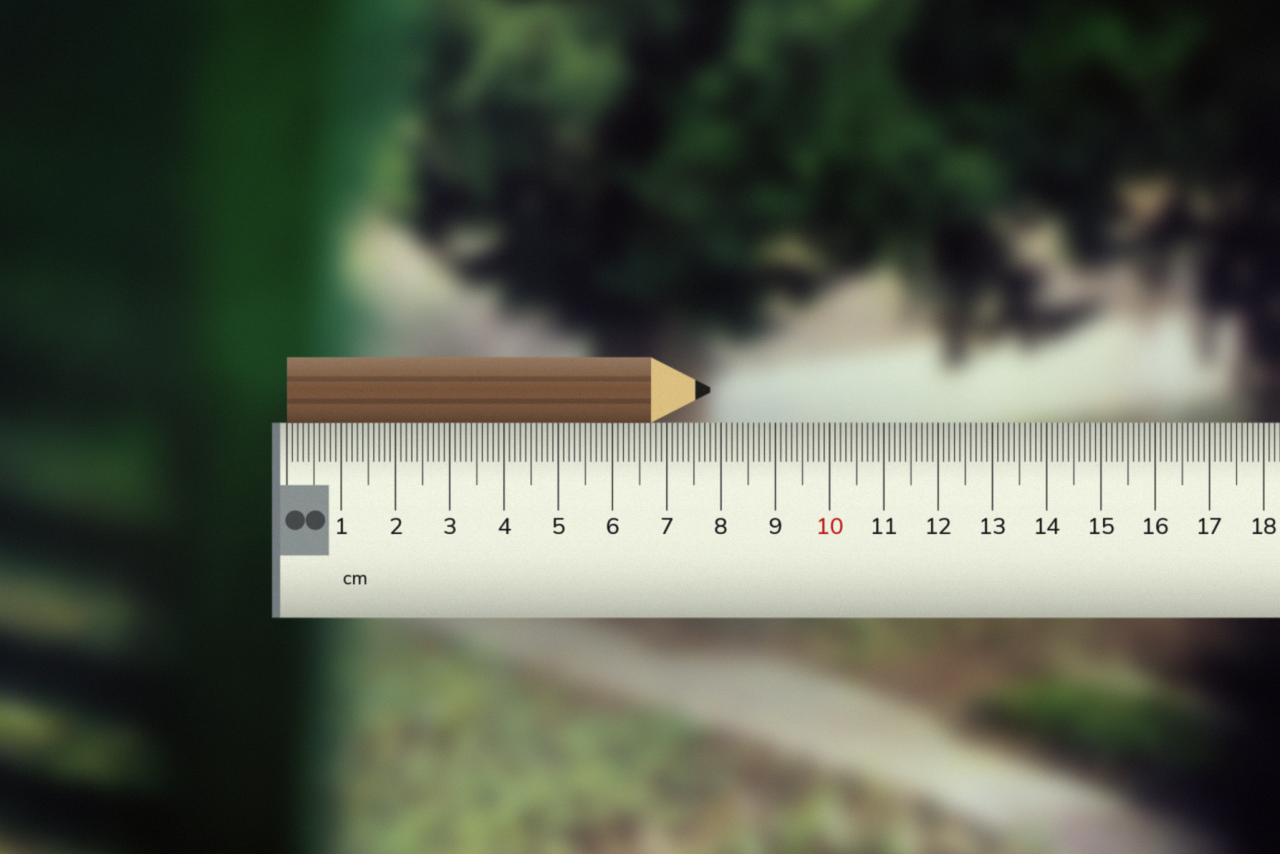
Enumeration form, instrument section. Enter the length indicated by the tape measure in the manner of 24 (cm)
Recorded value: 7.8 (cm)
